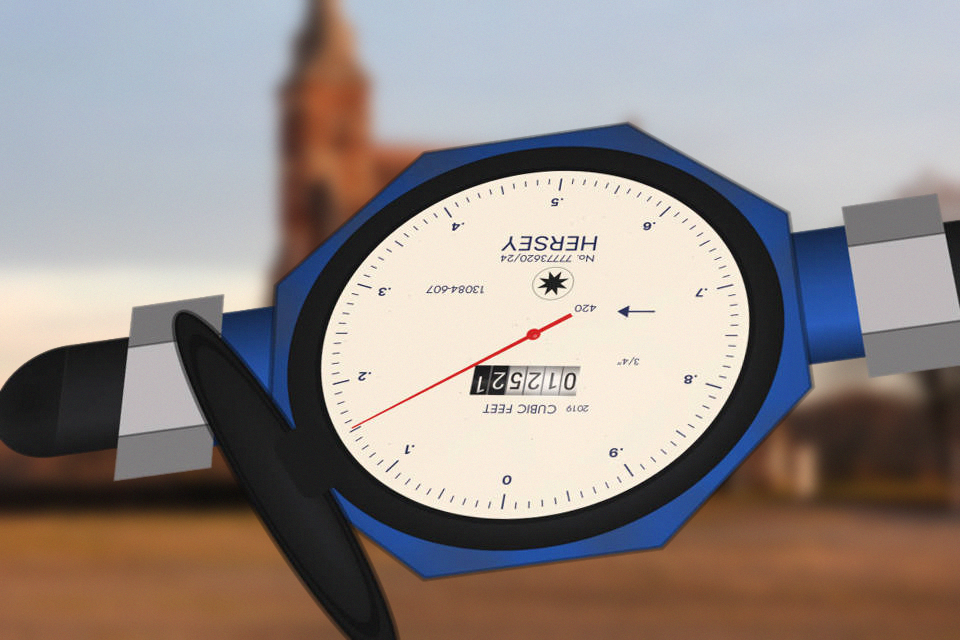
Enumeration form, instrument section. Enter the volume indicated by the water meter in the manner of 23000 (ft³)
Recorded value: 12521.15 (ft³)
